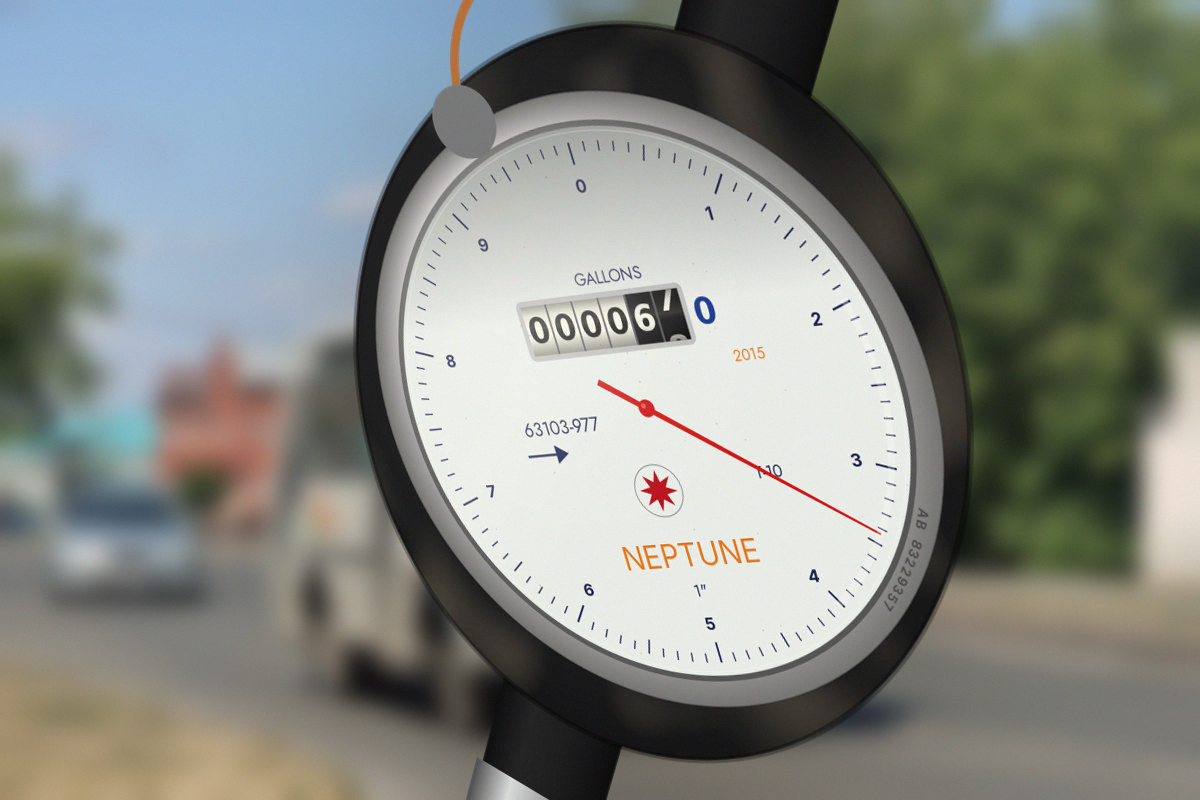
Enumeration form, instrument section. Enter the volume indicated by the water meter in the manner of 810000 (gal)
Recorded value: 673.4 (gal)
